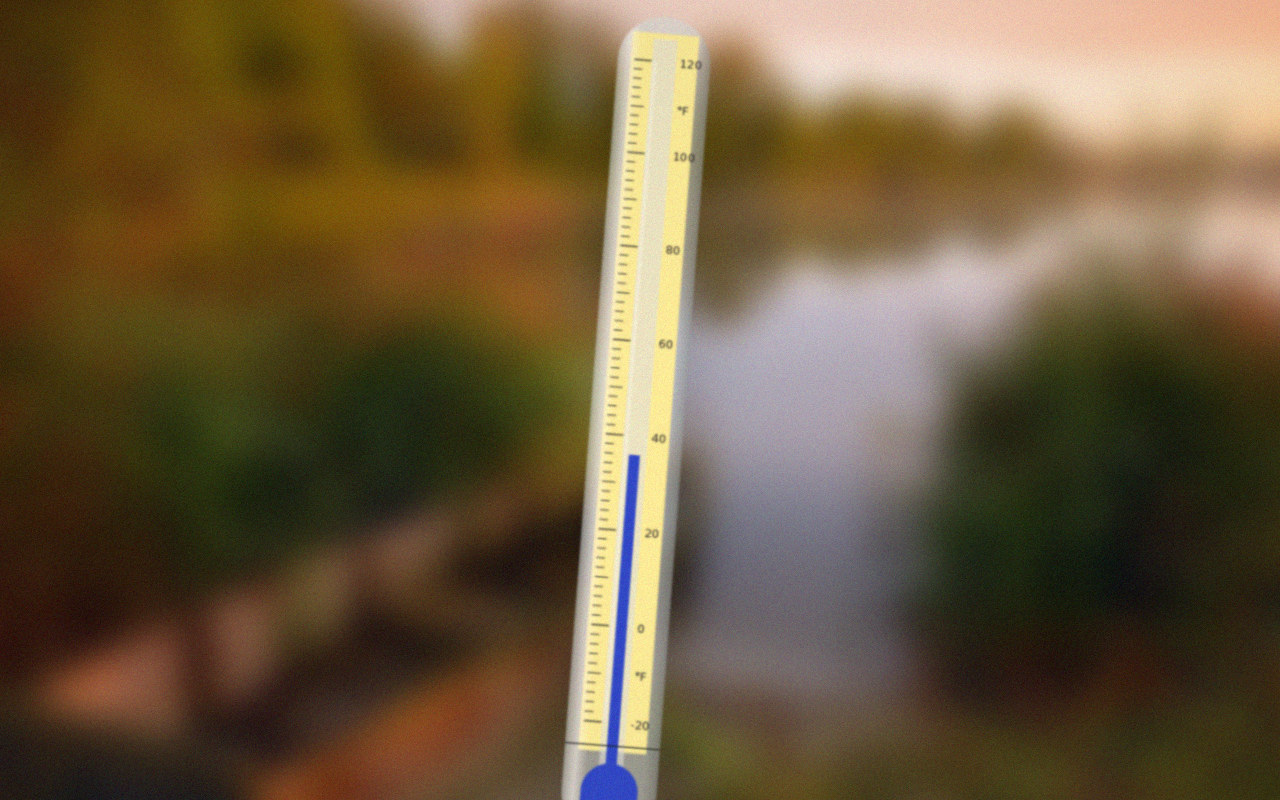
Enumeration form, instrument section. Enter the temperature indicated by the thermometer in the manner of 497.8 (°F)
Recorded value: 36 (°F)
